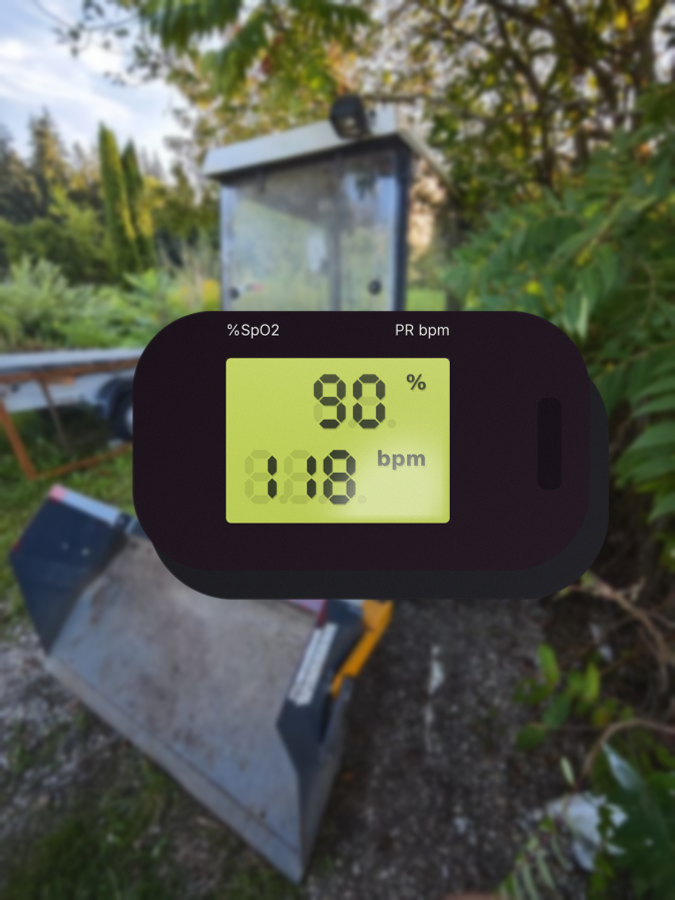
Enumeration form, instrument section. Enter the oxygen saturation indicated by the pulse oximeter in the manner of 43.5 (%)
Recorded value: 90 (%)
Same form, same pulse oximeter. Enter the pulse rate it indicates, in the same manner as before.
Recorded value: 118 (bpm)
